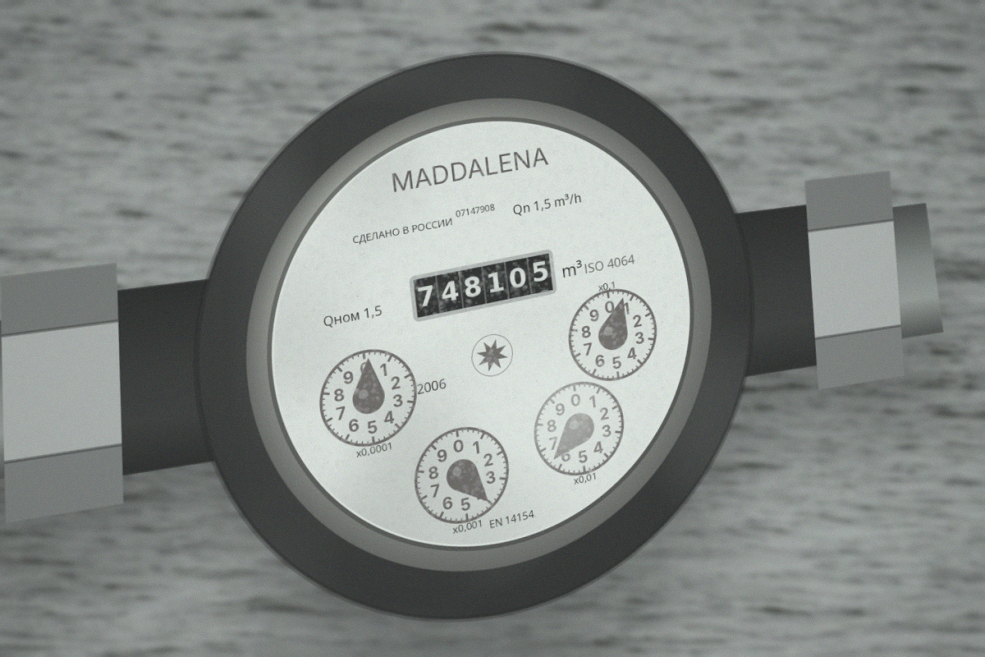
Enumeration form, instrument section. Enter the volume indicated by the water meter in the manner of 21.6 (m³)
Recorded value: 748105.0640 (m³)
